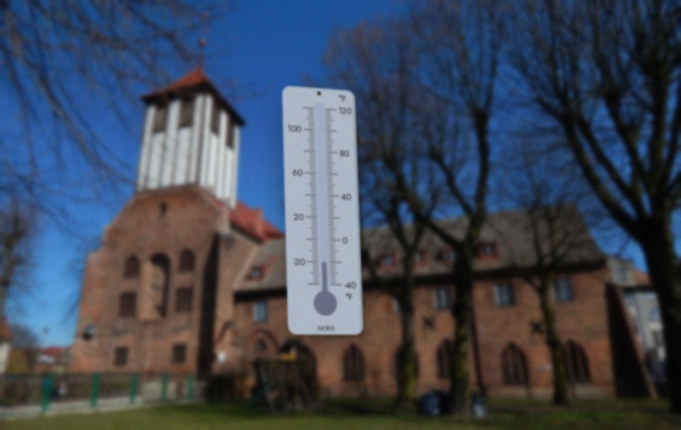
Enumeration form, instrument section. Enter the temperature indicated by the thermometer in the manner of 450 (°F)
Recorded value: -20 (°F)
